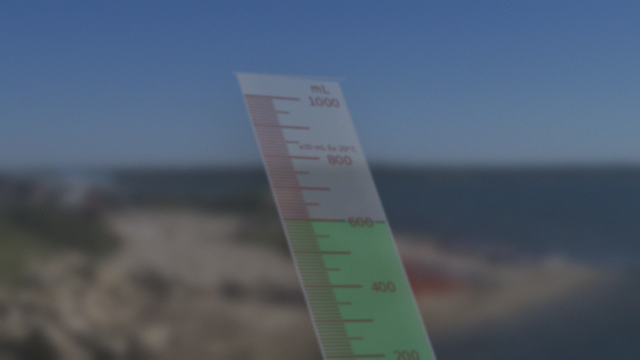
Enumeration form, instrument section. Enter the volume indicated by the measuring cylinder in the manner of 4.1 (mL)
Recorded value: 600 (mL)
